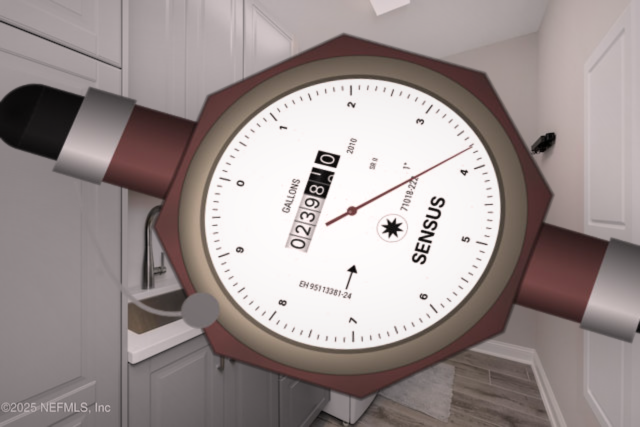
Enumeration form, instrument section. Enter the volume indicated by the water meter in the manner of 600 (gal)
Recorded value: 239813.7 (gal)
